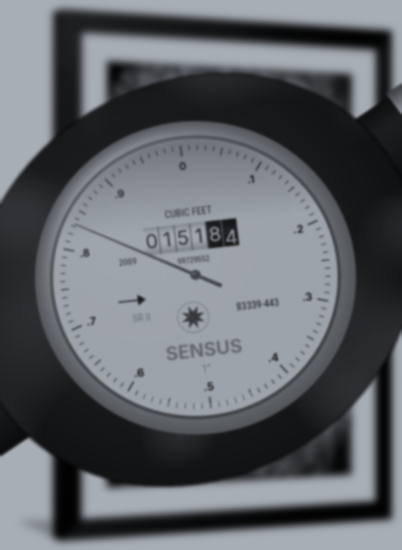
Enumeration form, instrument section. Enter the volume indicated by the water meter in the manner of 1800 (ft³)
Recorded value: 15183.83 (ft³)
